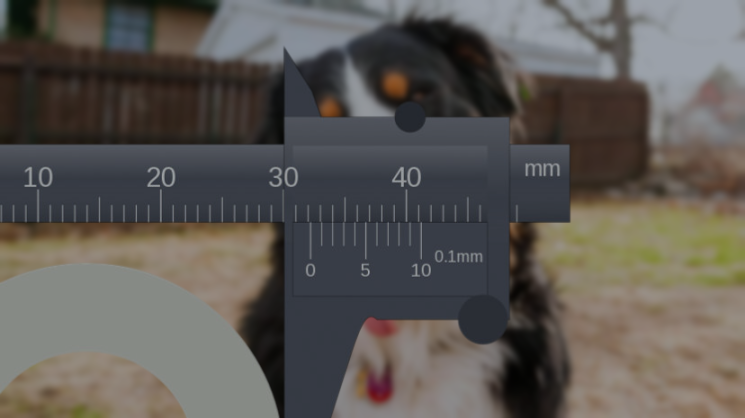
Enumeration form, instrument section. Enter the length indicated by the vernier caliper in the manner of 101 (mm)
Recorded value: 32.2 (mm)
